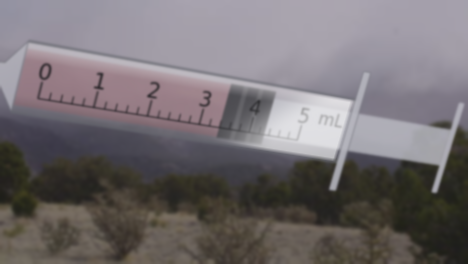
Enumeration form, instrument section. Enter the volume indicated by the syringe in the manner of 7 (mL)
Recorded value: 3.4 (mL)
